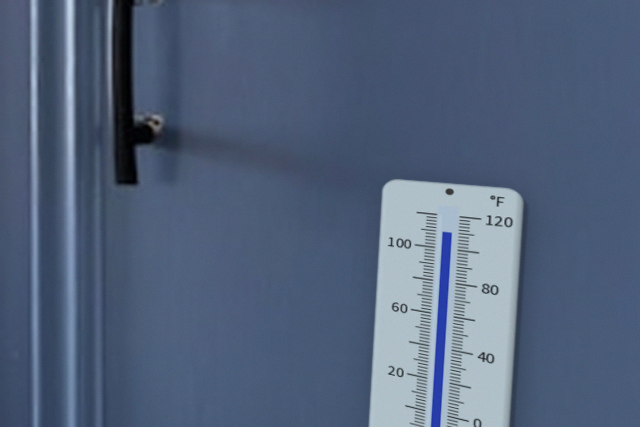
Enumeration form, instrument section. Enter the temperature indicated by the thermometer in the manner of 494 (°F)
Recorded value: 110 (°F)
